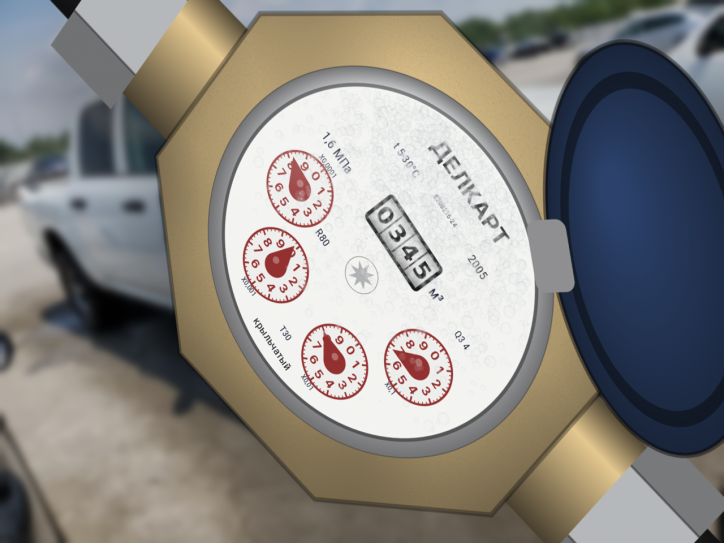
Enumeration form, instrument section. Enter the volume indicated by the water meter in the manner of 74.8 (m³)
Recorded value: 345.6798 (m³)
